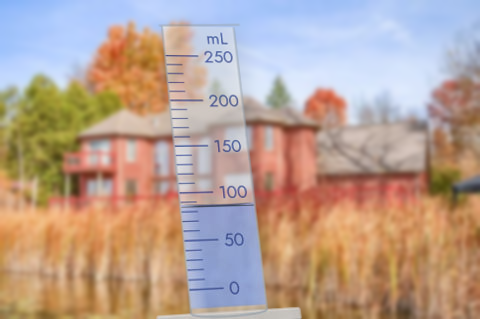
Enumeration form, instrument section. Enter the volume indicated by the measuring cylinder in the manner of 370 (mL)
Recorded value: 85 (mL)
